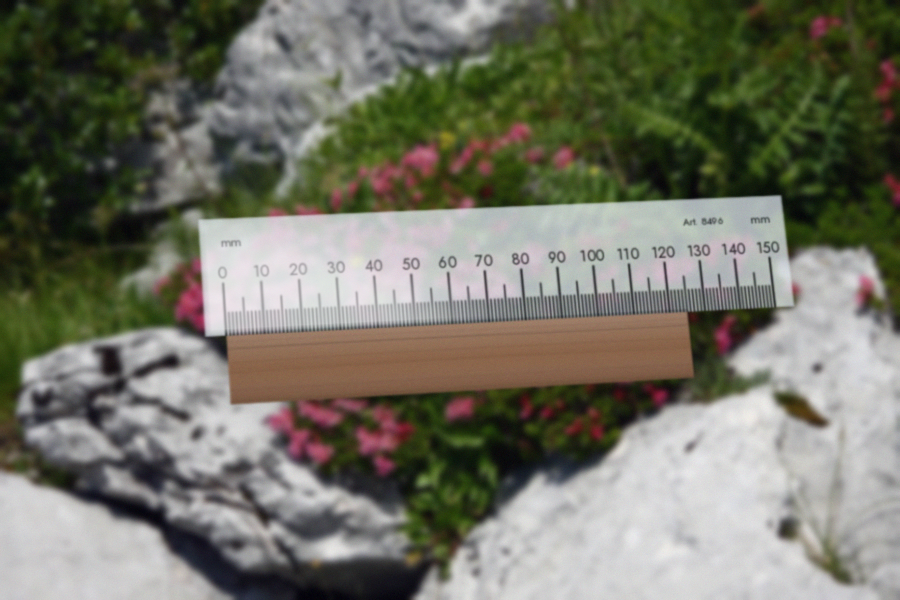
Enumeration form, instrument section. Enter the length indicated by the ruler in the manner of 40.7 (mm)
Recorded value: 125 (mm)
